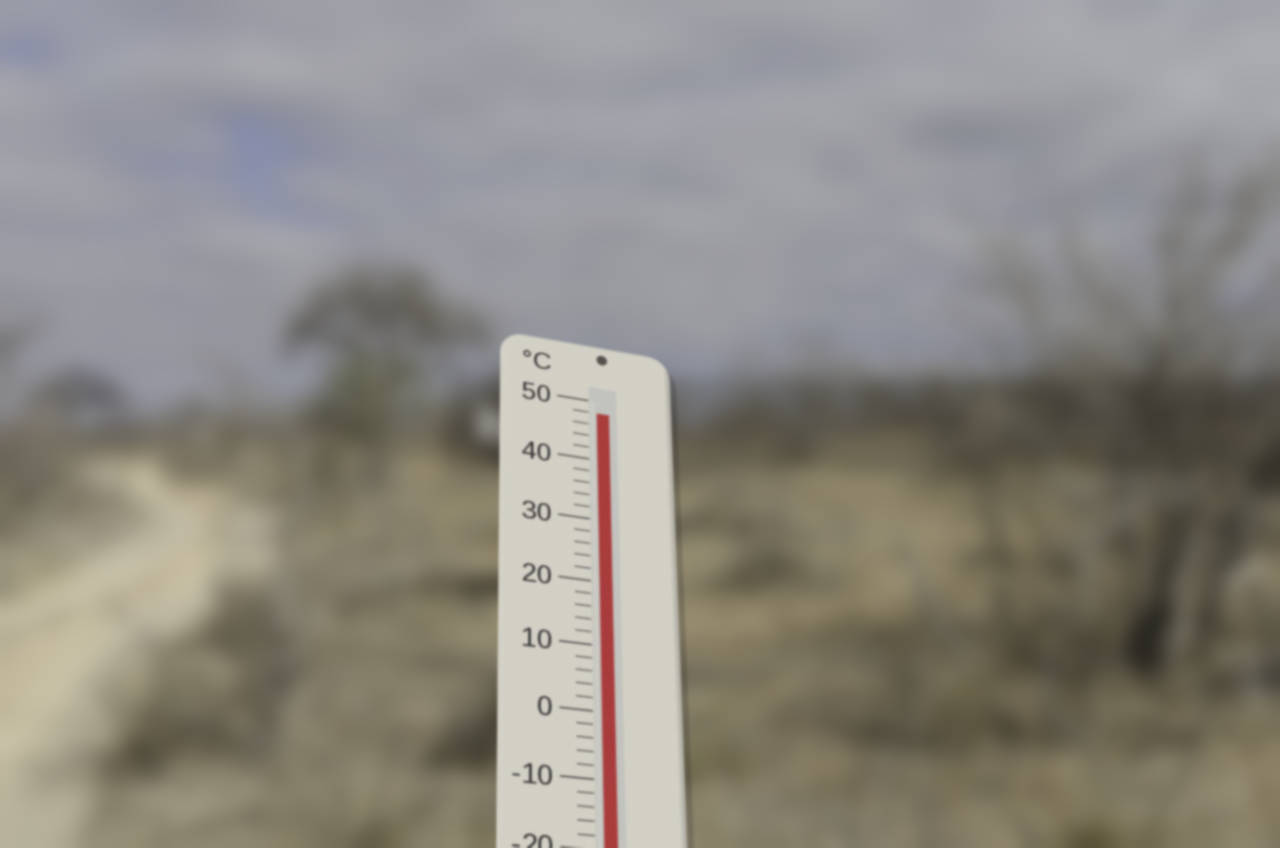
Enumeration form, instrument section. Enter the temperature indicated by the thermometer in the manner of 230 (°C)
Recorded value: 48 (°C)
